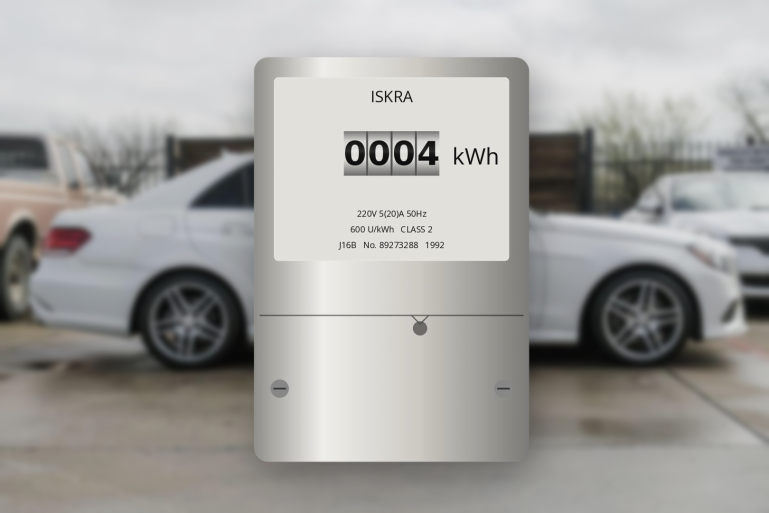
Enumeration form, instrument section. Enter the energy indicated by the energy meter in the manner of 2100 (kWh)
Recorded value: 4 (kWh)
